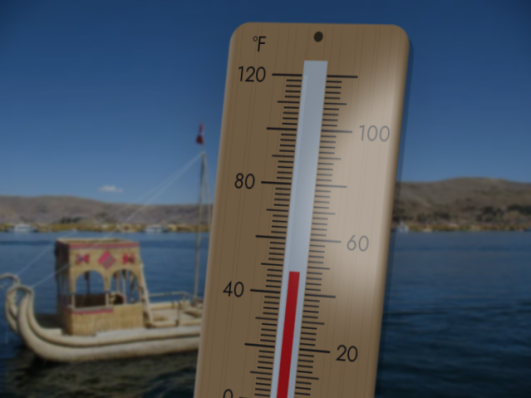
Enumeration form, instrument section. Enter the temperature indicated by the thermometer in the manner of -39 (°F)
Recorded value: 48 (°F)
